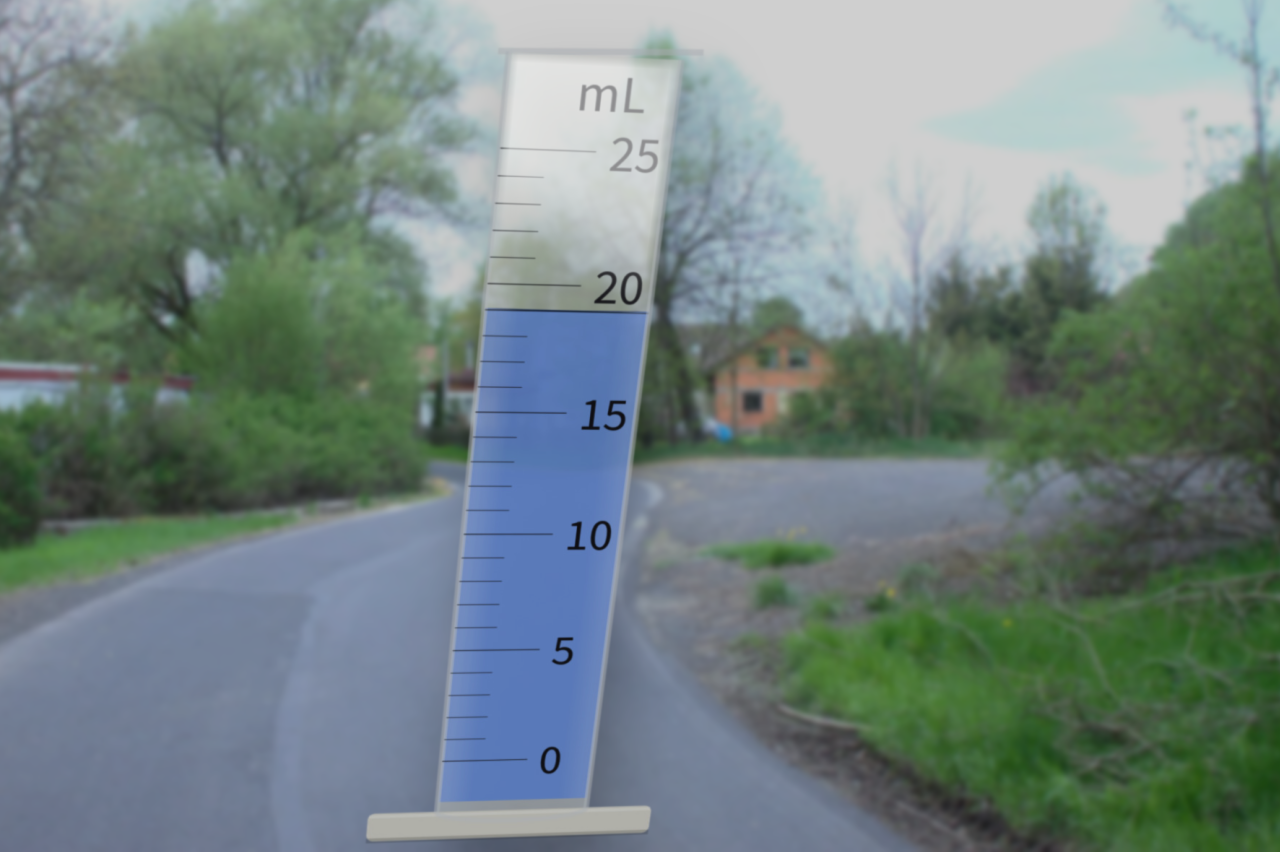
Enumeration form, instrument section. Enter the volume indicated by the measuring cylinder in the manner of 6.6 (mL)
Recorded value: 19 (mL)
